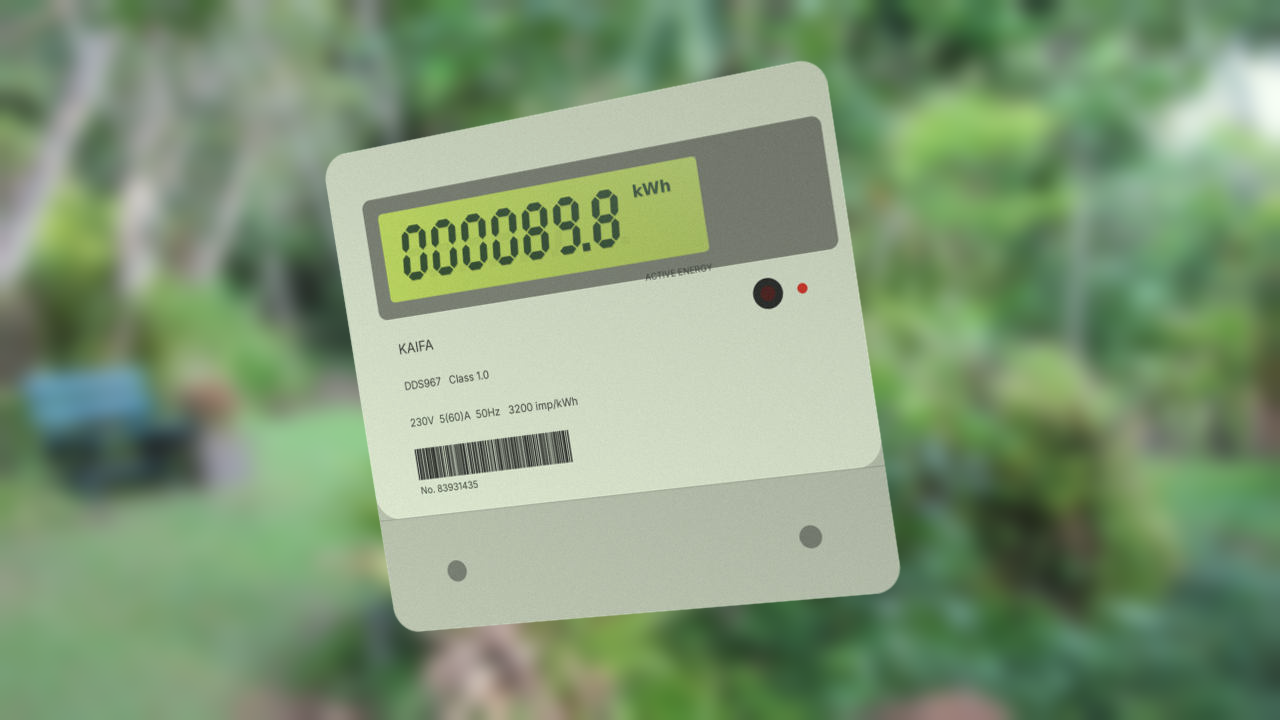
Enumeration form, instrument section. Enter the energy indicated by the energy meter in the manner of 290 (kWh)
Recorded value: 89.8 (kWh)
